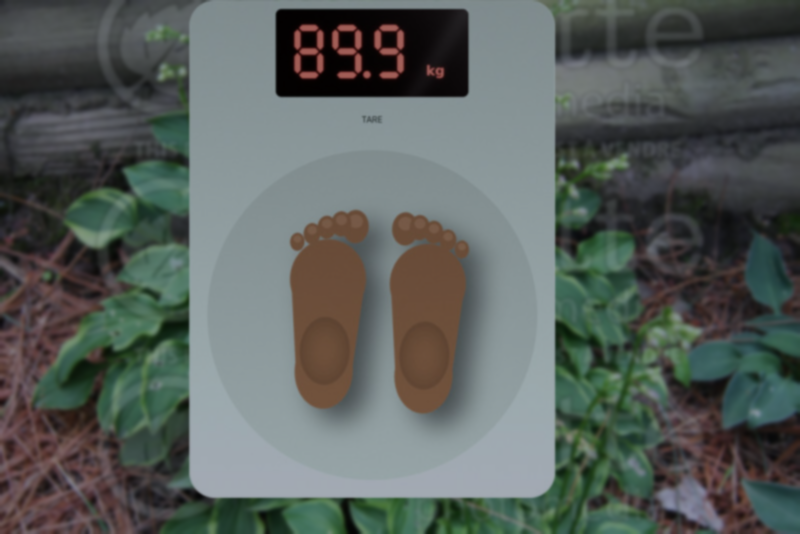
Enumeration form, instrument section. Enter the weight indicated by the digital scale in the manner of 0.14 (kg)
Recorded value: 89.9 (kg)
